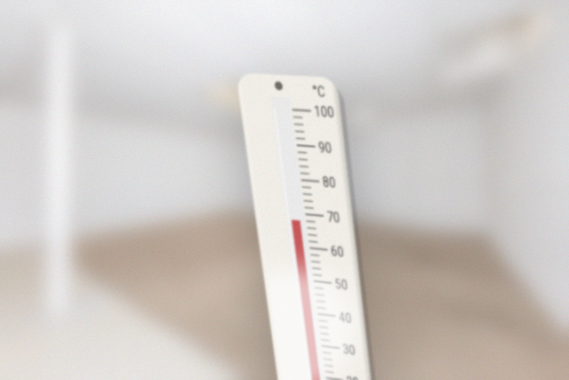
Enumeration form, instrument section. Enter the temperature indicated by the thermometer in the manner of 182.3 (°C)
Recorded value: 68 (°C)
